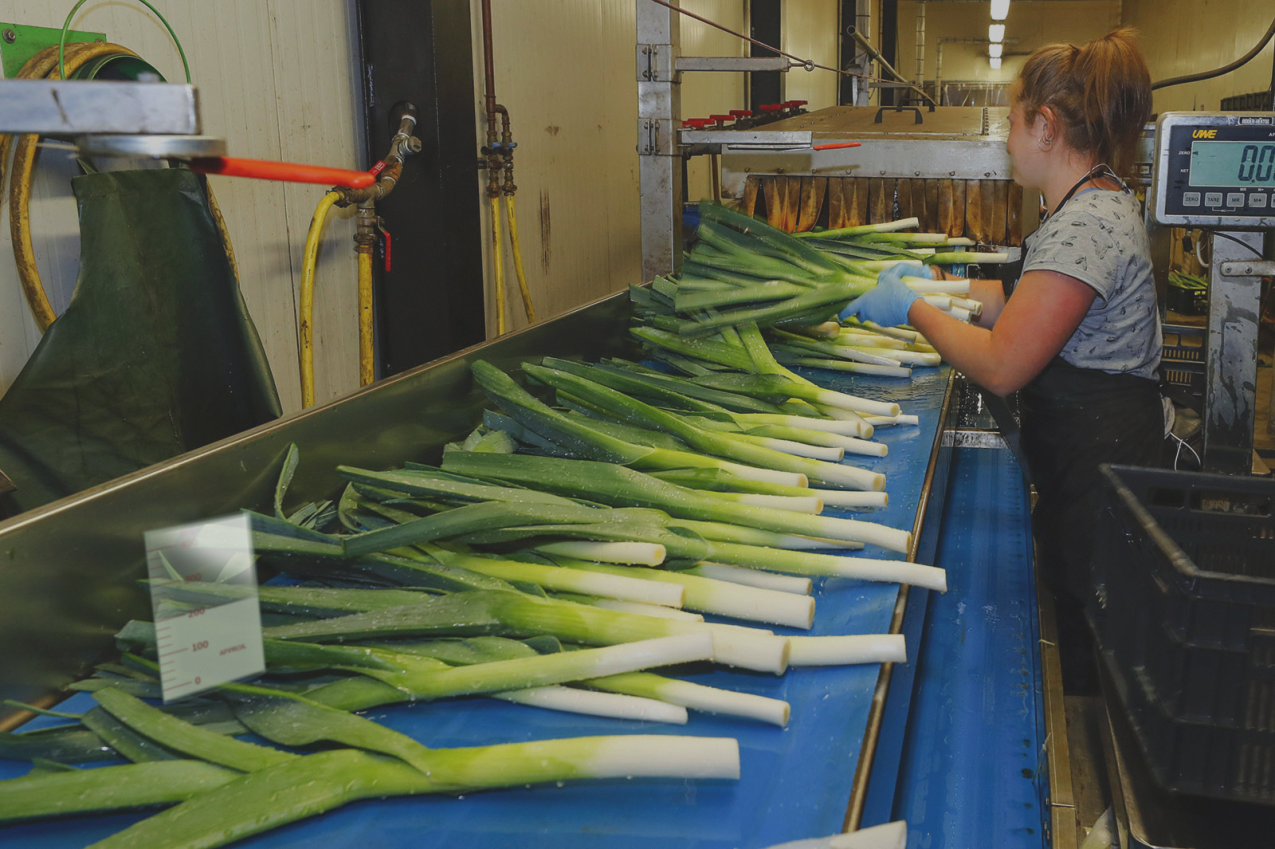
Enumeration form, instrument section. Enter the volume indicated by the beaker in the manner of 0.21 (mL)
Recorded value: 200 (mL)
